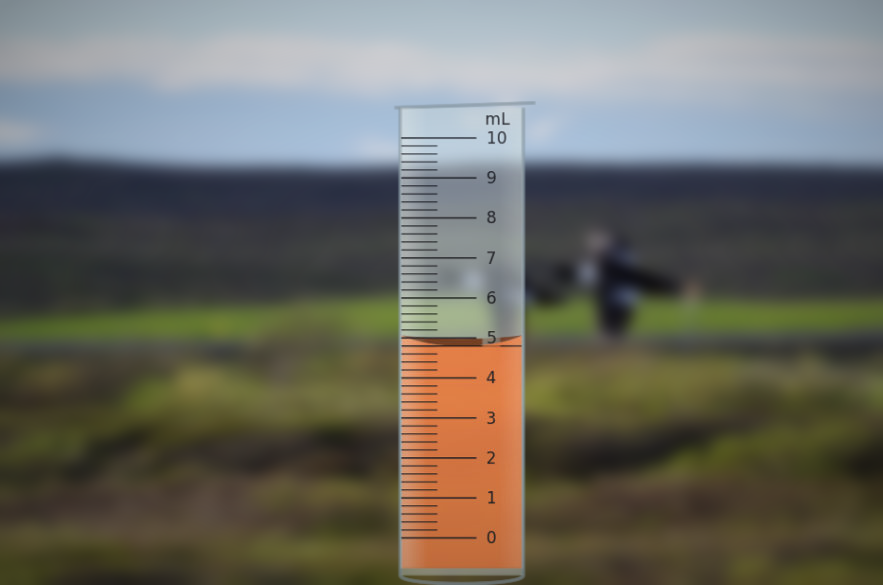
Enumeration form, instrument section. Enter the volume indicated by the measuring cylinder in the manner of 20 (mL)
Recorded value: 4.8 (mL)
